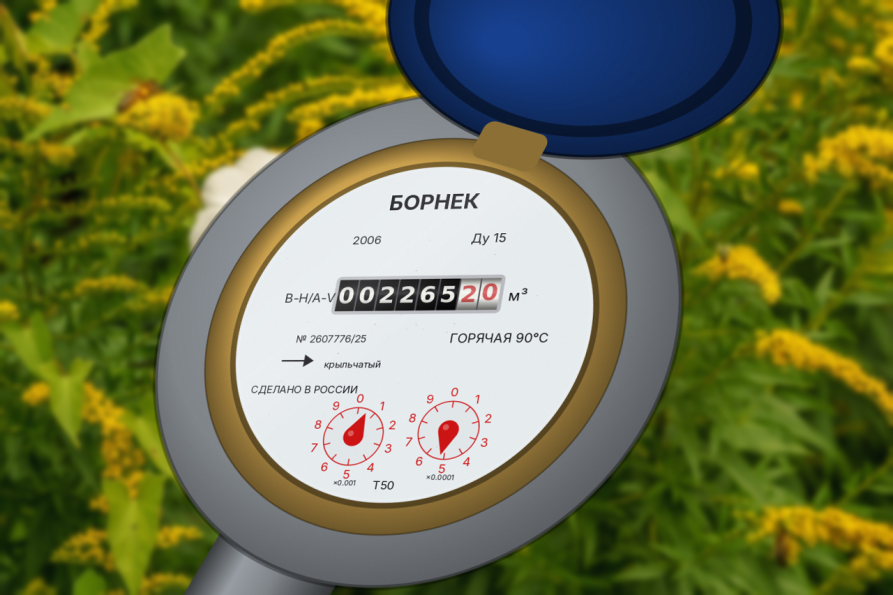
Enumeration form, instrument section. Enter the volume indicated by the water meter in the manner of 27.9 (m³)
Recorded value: 2265.2005 (m³)
